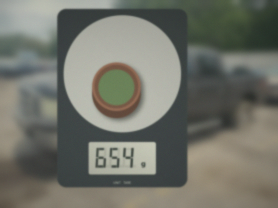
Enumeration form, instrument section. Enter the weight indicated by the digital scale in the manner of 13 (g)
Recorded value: 654 (g)
